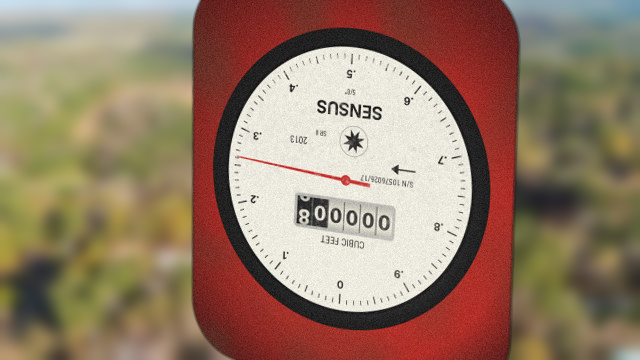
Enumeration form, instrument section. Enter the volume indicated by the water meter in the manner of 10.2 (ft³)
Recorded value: 8.26 (ft³)
